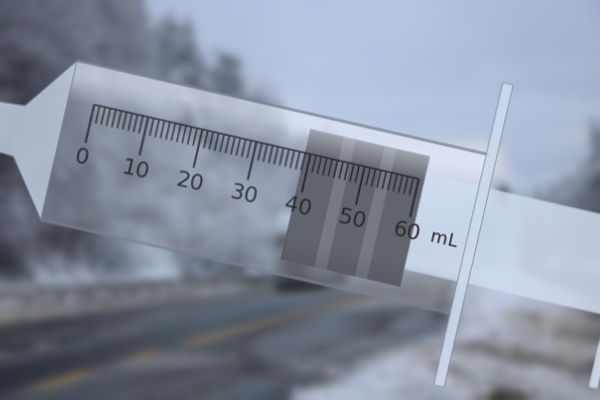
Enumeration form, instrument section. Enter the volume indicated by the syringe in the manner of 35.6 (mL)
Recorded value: 39 (mL)
